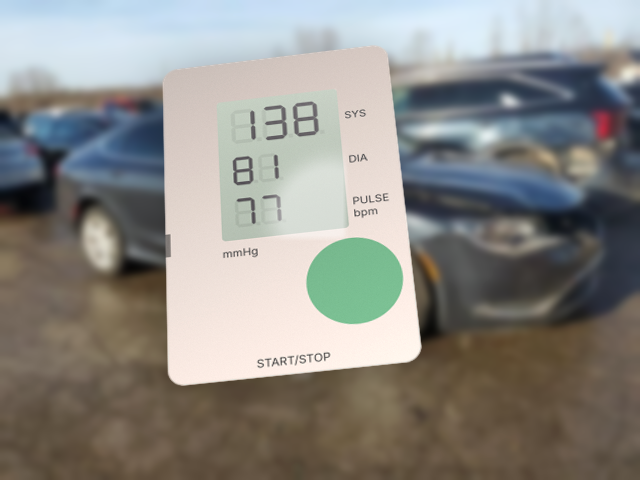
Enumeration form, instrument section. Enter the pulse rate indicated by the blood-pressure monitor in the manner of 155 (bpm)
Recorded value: 77 (bpm)
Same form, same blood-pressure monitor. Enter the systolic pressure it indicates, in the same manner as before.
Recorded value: 138 (mmHg)
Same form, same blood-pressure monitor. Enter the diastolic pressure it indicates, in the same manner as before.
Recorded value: 81 (mmHg)
